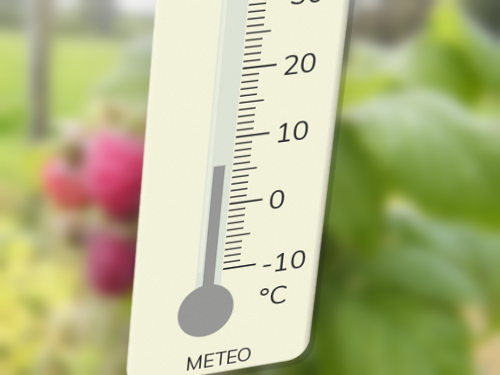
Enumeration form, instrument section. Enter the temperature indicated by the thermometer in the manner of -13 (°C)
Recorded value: 6 (°C)
